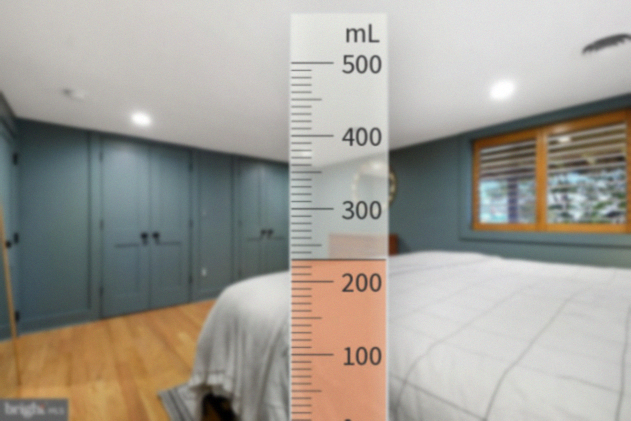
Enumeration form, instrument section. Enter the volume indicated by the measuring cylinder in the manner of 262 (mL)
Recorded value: 230 (mL)
